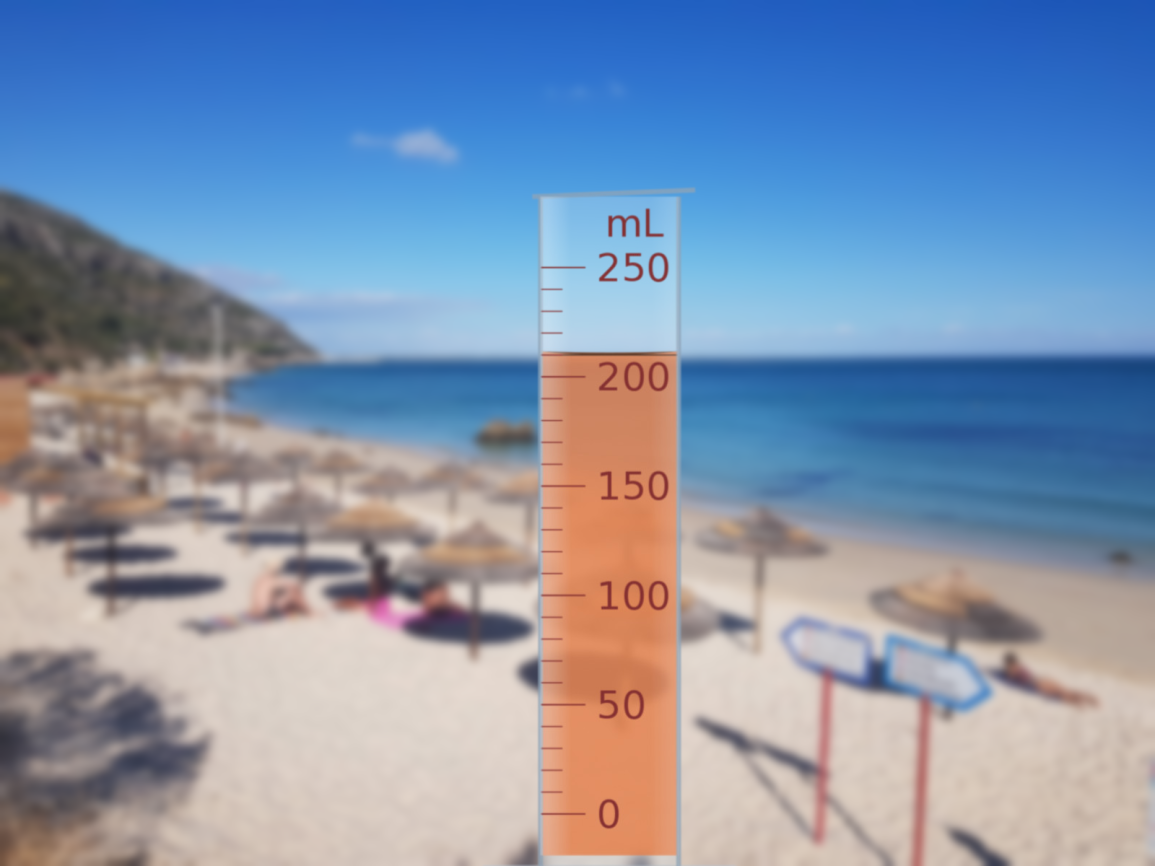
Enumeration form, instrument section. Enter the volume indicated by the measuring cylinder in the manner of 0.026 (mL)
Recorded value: 210 (mL)
